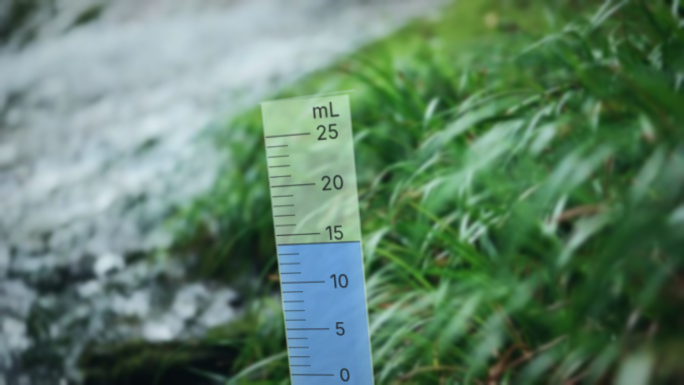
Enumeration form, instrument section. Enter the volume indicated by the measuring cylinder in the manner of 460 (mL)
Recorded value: 14 (mL)
